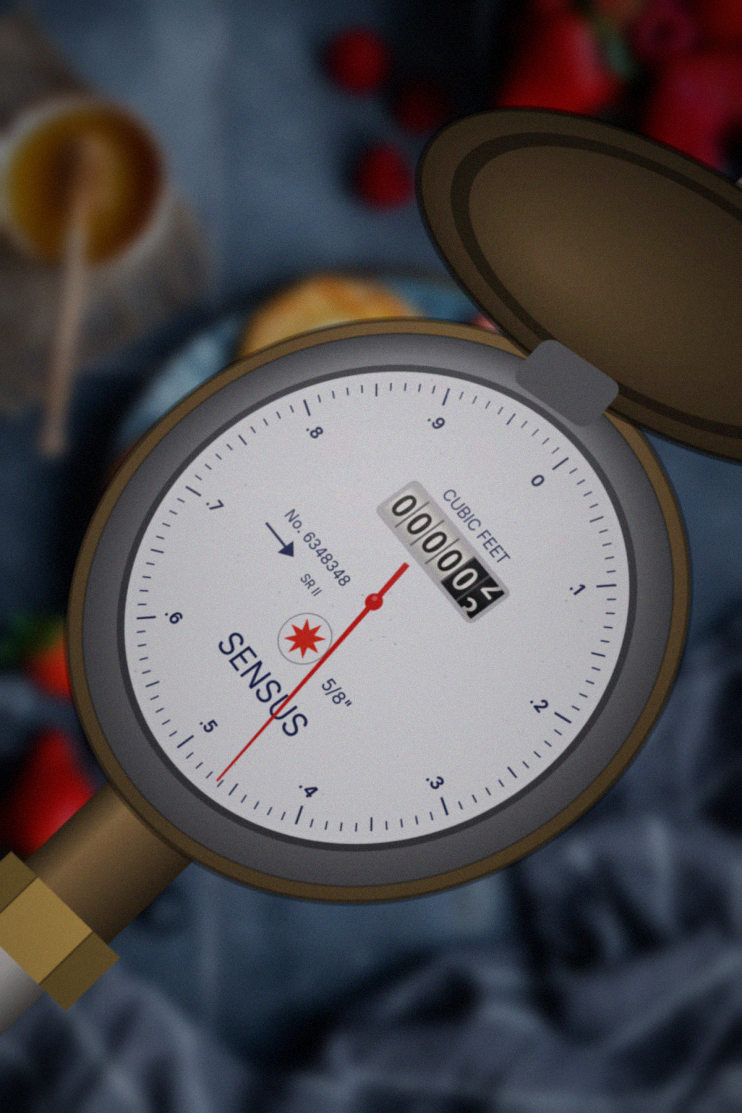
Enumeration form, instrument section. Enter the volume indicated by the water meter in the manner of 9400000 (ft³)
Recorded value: 2.46 (ft³)
